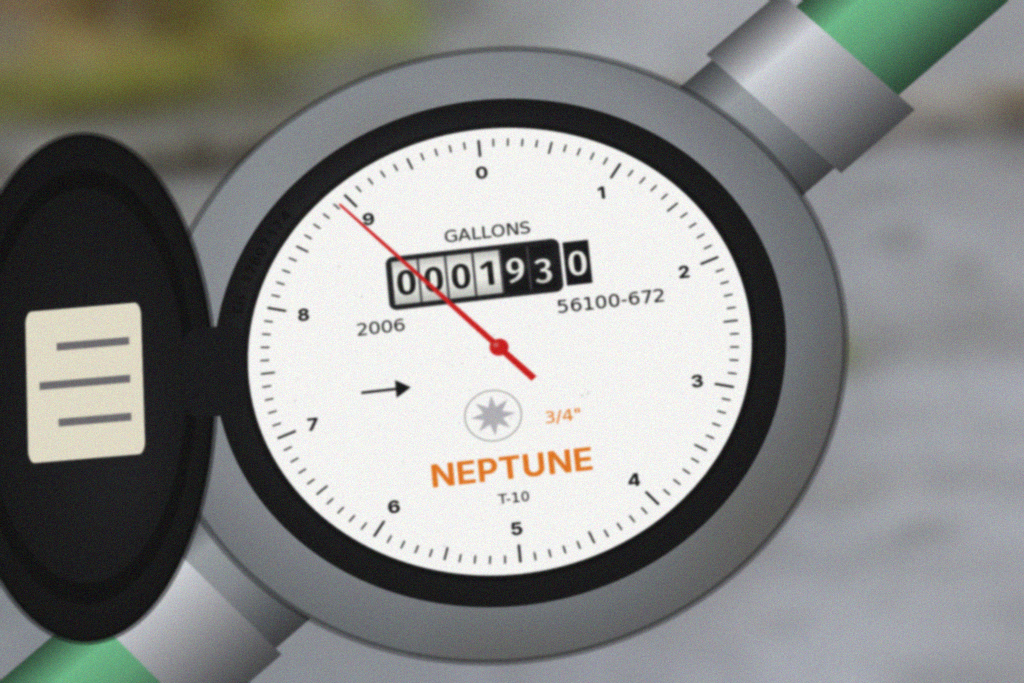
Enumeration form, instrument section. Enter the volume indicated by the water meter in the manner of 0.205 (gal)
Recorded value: 1928.9 (gal)
